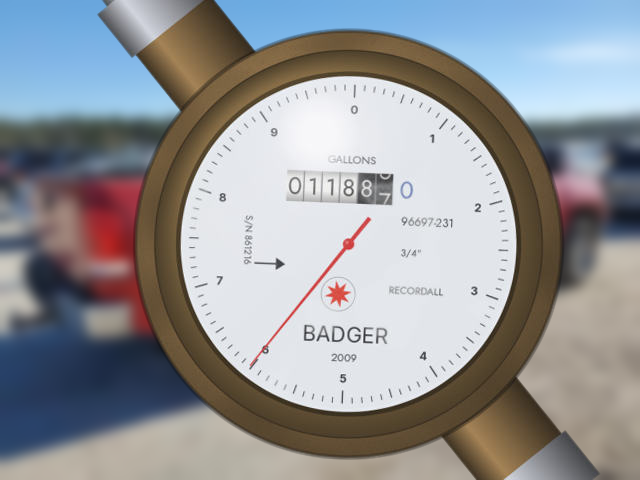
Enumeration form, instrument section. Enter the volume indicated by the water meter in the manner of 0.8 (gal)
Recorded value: 118866.0 (gal)
